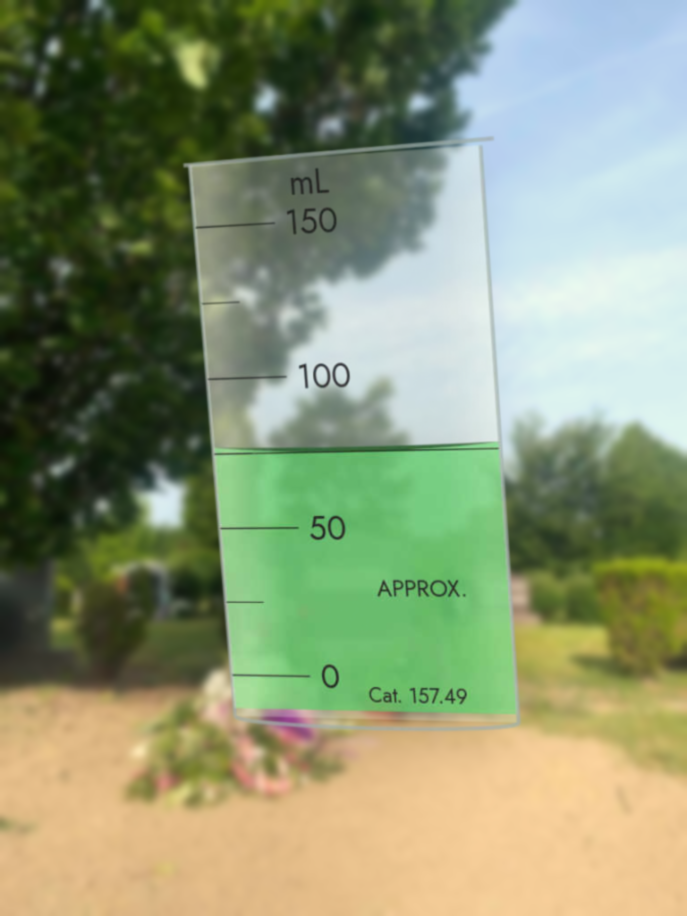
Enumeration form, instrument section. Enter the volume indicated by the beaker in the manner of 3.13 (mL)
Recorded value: 75 (mL)
